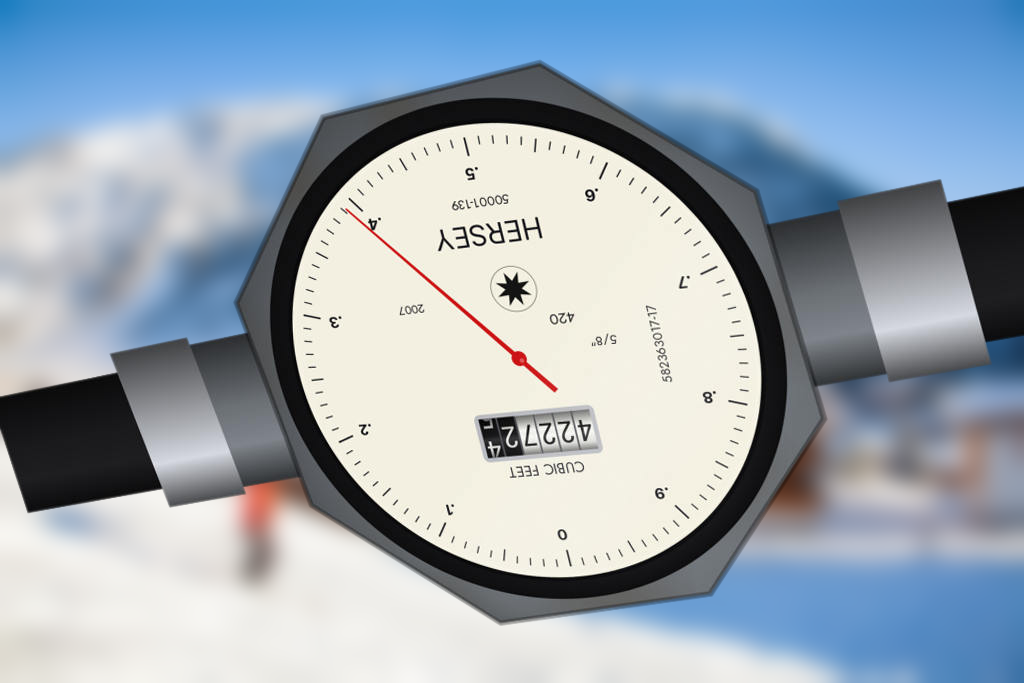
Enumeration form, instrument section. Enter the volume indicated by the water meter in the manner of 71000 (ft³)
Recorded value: 422724.39 (ft³)
